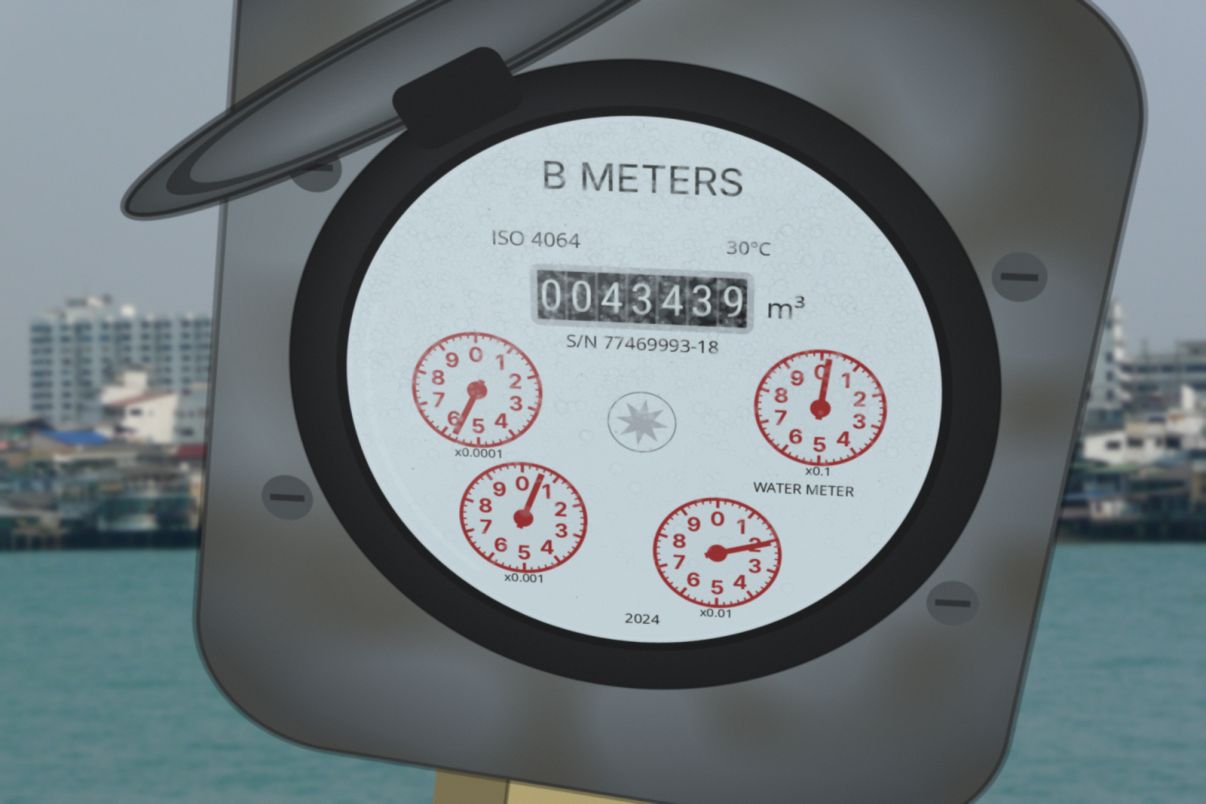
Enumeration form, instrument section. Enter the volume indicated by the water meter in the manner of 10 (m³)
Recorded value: 43439.0205 (m³)
